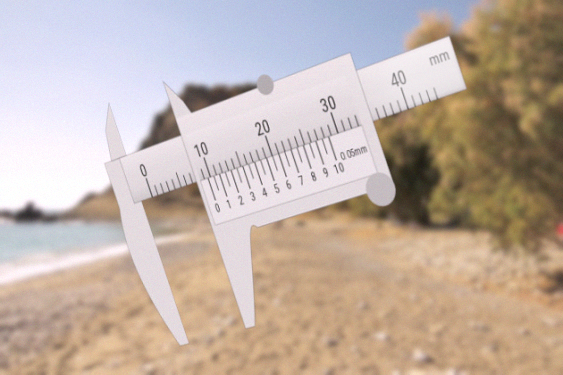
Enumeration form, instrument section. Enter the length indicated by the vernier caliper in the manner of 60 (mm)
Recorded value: 9.6 (mm)
